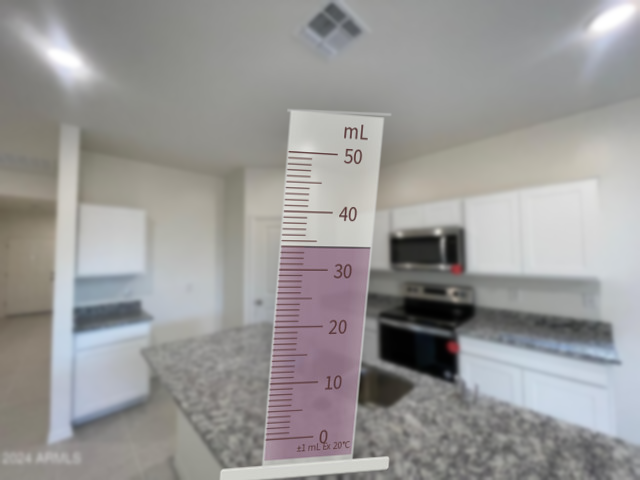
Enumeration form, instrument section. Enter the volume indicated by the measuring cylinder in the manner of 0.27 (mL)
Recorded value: 34 (mL)
